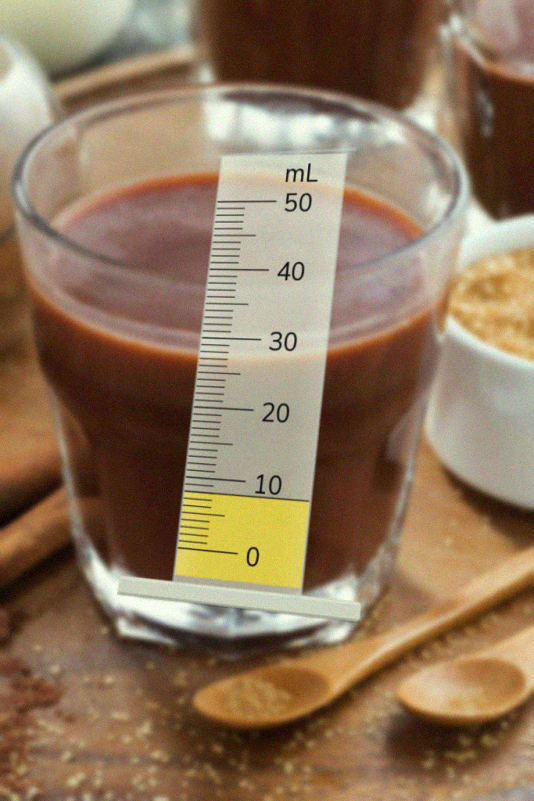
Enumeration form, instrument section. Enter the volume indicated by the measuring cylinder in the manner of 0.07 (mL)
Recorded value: 8 (mL)
